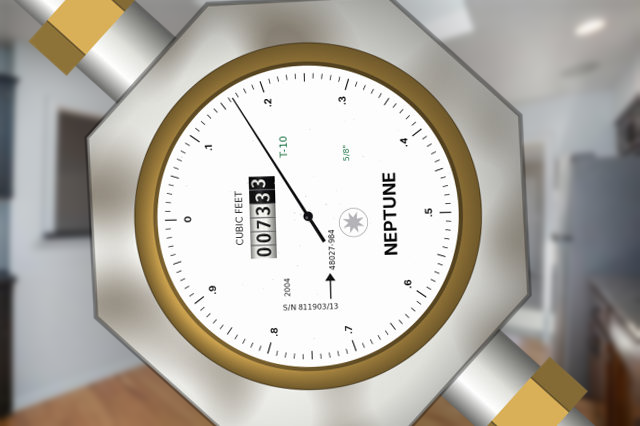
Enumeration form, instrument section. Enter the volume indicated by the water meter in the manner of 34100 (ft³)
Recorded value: 7333.16 (ft³)
